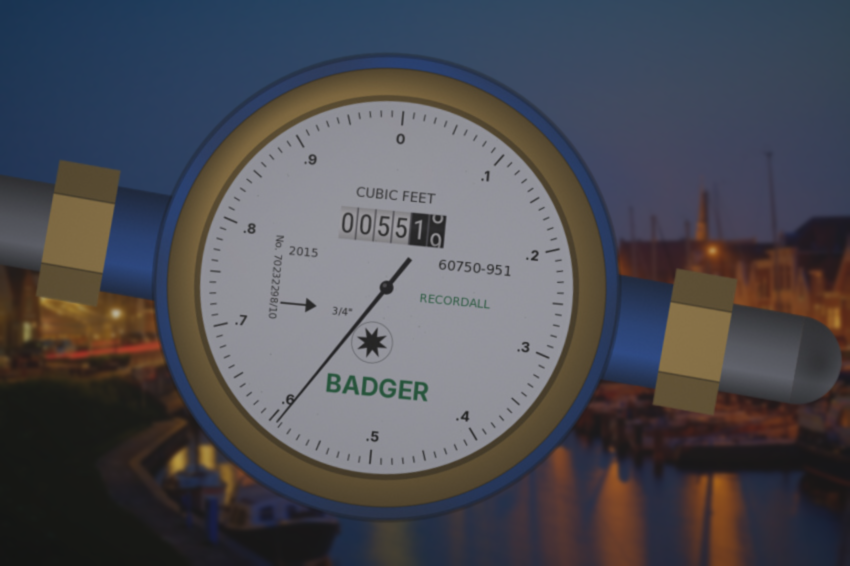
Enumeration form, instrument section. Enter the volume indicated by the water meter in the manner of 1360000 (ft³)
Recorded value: 5518.59 (ft³)
